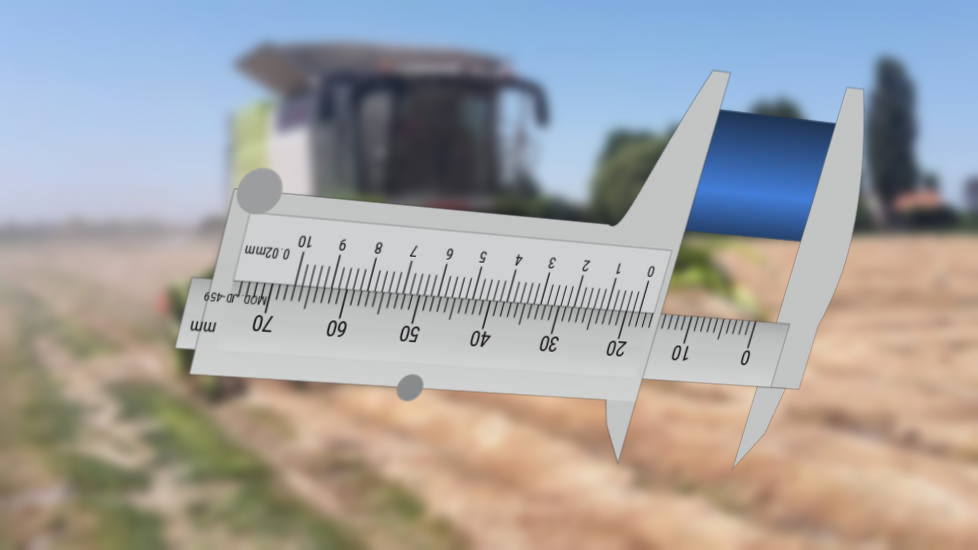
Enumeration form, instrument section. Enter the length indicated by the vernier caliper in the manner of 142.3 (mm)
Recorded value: 18.0 (mm)
